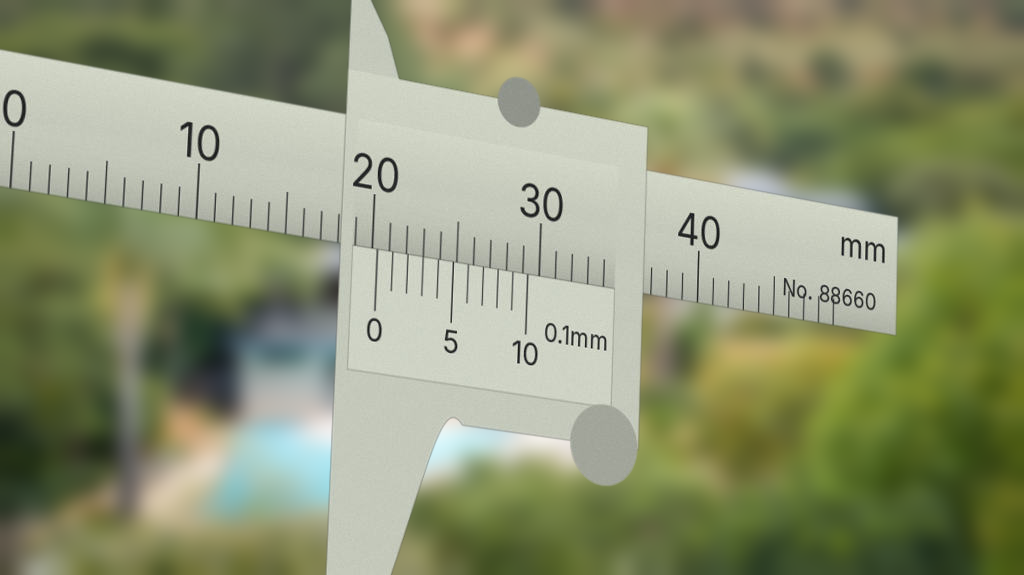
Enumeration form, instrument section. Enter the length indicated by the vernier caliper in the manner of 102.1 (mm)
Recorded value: 20.3 (mm)
